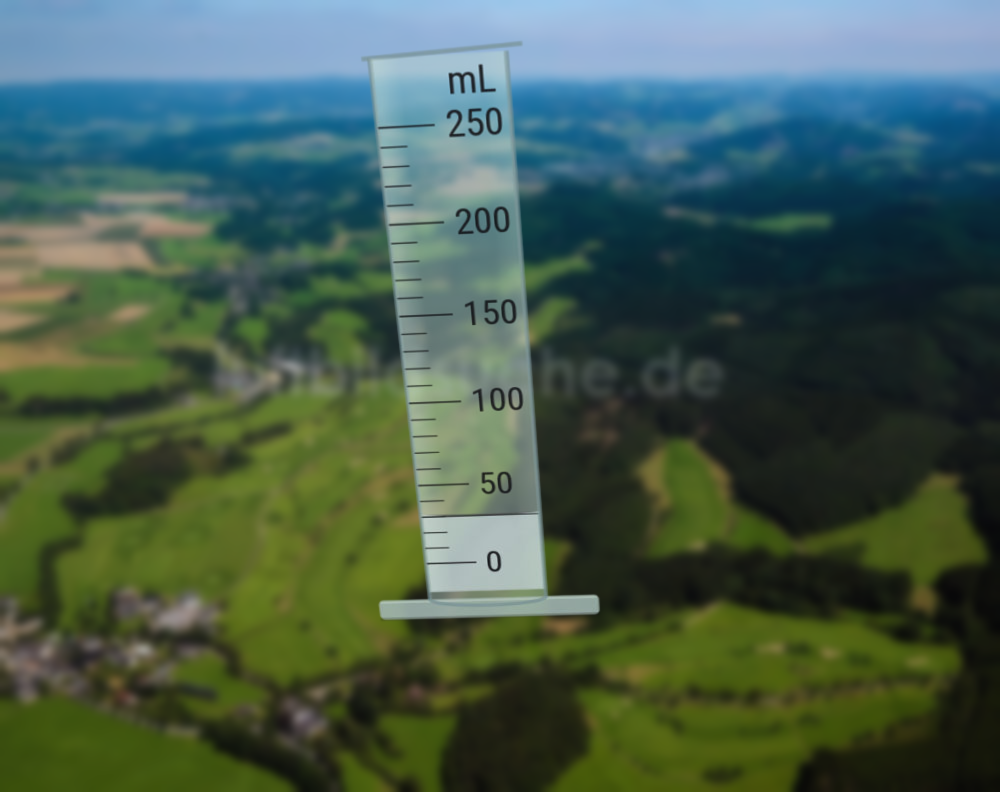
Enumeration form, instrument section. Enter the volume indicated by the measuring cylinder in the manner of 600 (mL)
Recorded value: 30 (mL)
